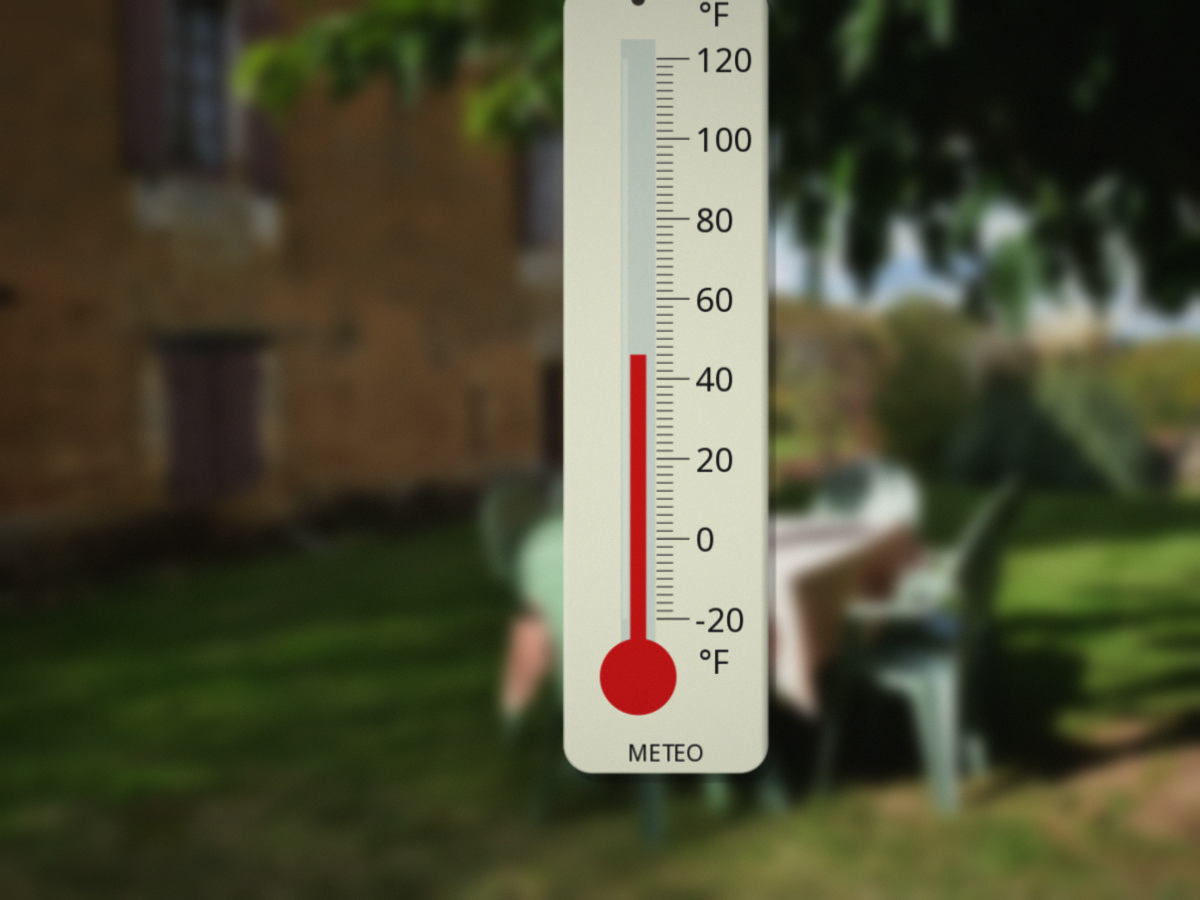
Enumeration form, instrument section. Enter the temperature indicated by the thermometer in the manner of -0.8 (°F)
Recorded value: 46 (°F)
